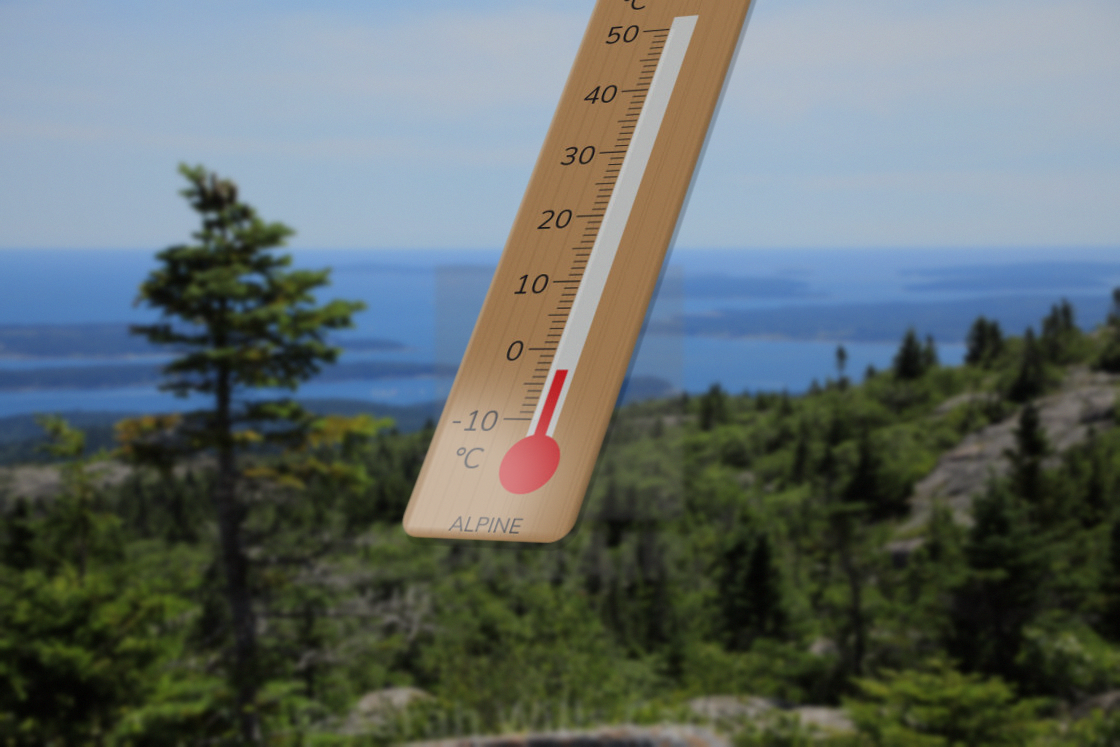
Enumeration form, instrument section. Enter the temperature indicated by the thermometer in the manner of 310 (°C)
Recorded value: -3 (°C)
